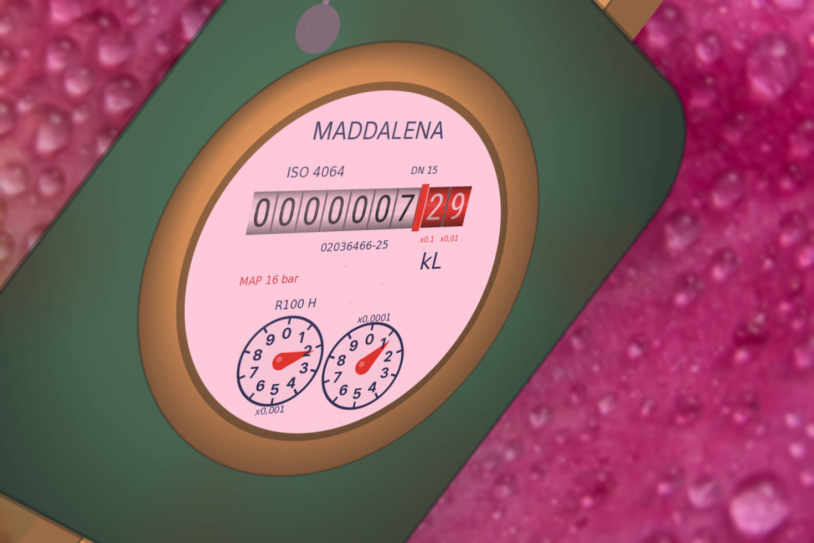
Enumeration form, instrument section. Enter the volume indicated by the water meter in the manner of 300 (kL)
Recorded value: 7.2921 (kL)
